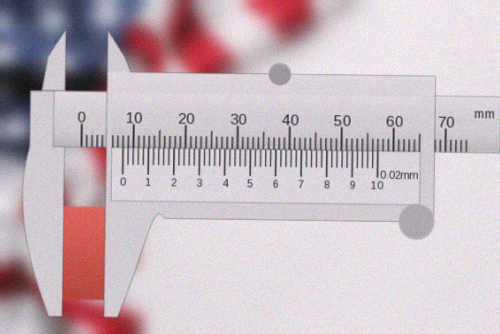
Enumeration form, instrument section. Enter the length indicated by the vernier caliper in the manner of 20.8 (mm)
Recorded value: 8.0 (mm)
